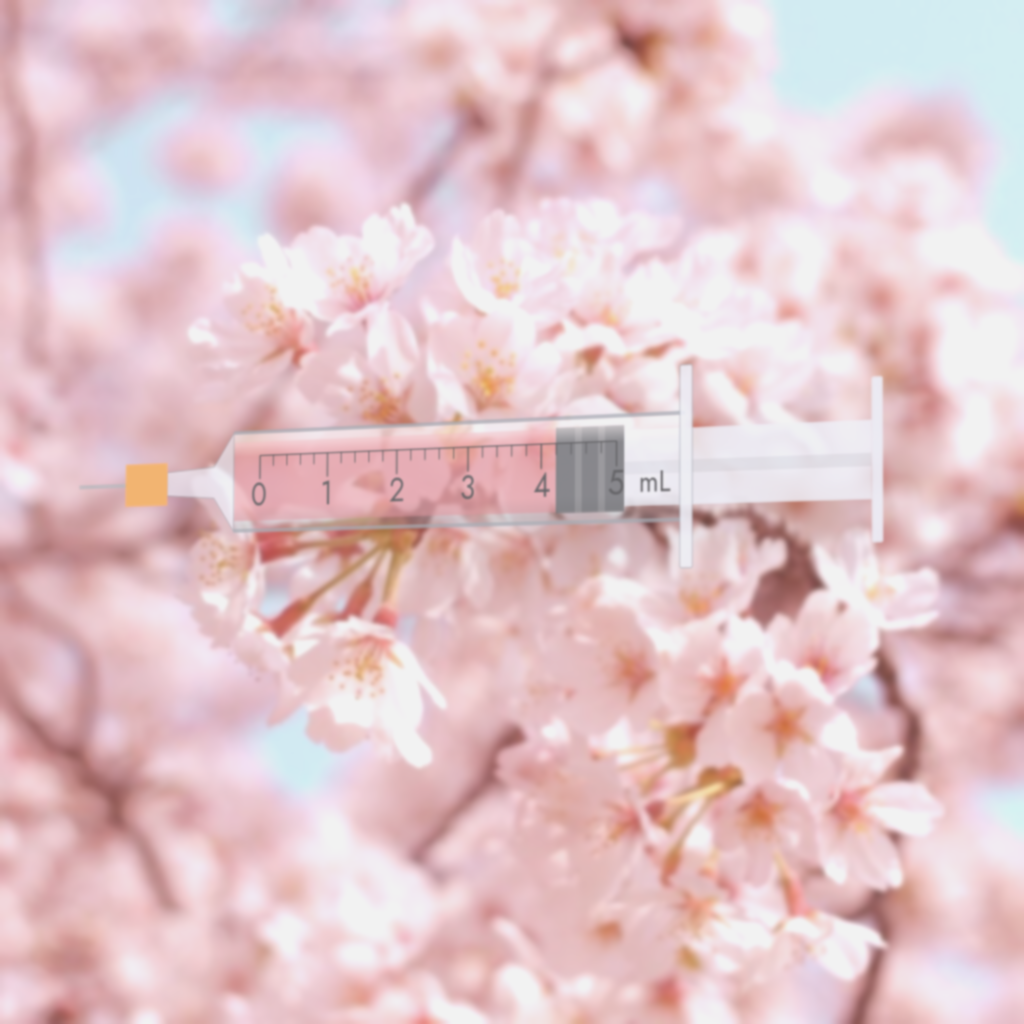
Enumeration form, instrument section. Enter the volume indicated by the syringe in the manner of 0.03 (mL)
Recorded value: 4.2 (mL)
